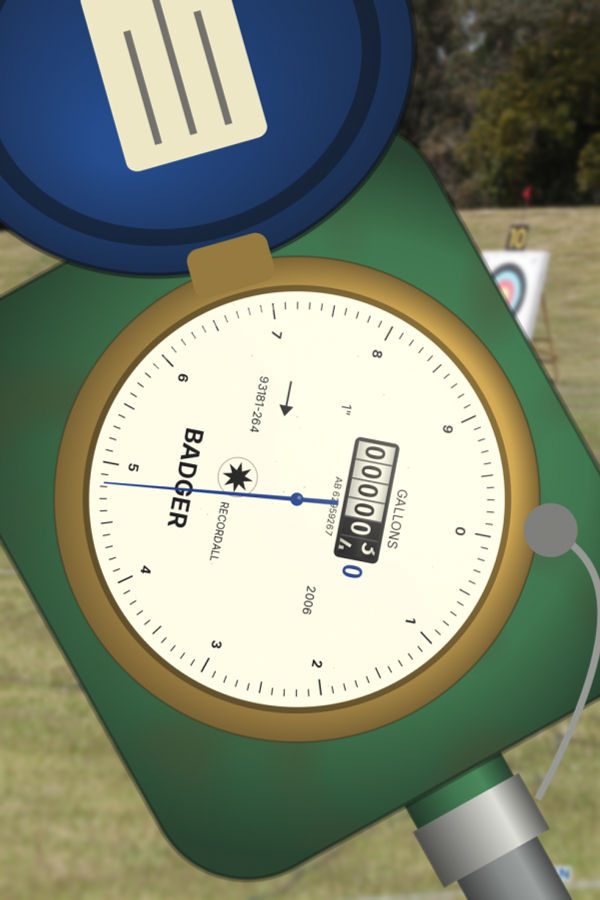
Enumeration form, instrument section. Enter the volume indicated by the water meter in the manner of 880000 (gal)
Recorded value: 34.8 (gal)
